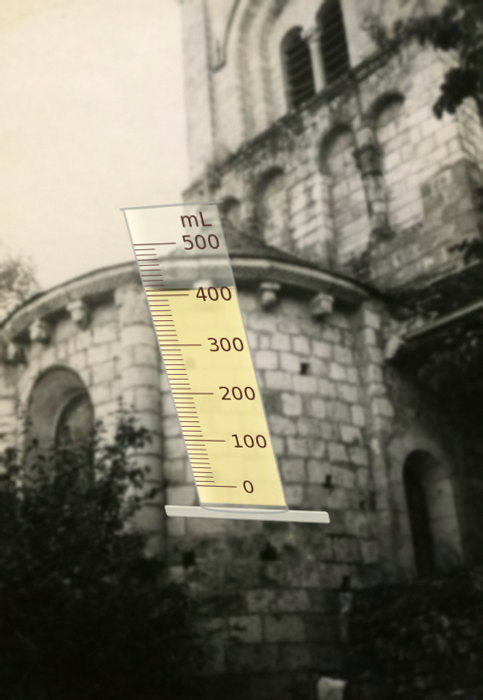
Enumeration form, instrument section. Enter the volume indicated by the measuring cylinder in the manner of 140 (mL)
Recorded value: 410 (mL)
